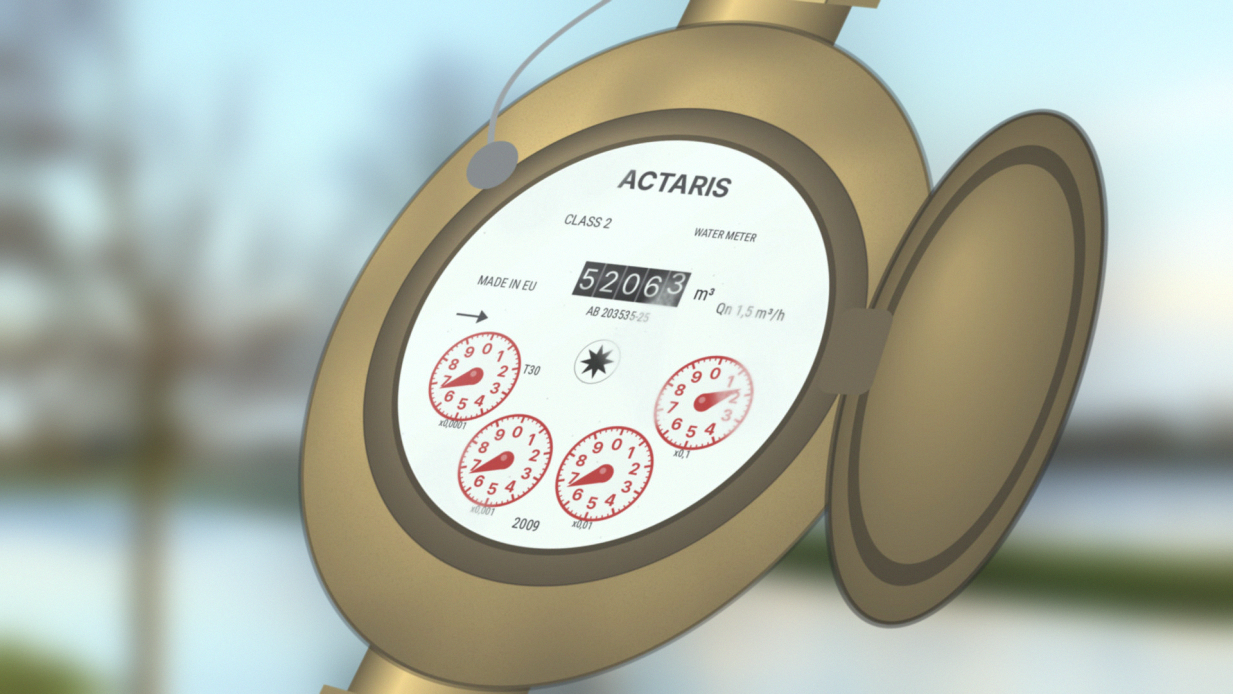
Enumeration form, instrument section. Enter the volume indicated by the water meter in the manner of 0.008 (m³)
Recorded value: 52063.1666 (m³)
